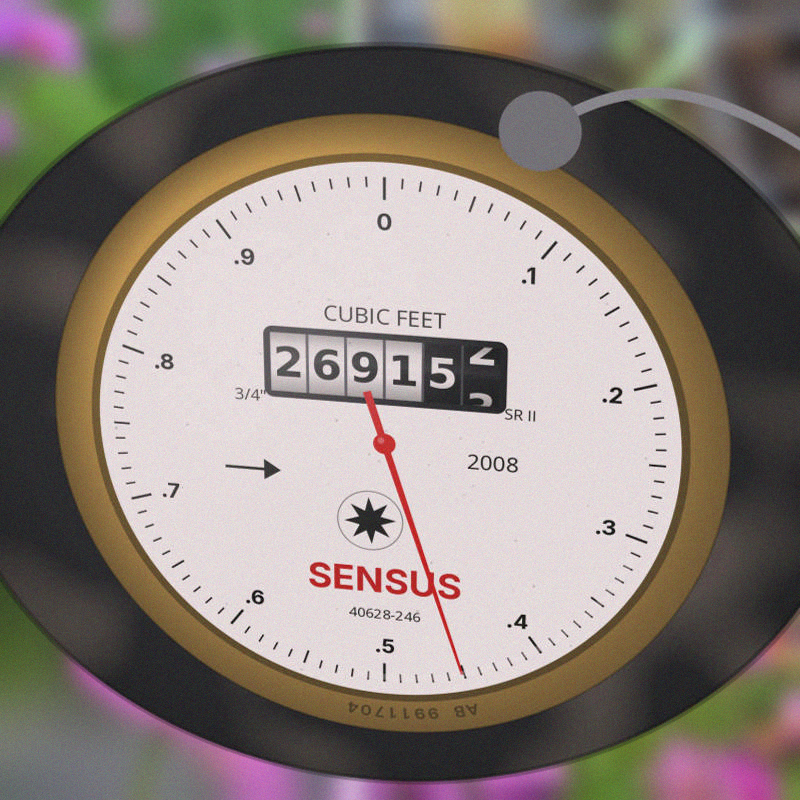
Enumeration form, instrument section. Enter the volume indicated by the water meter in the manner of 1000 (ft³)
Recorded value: 269152.45 (ft³)
